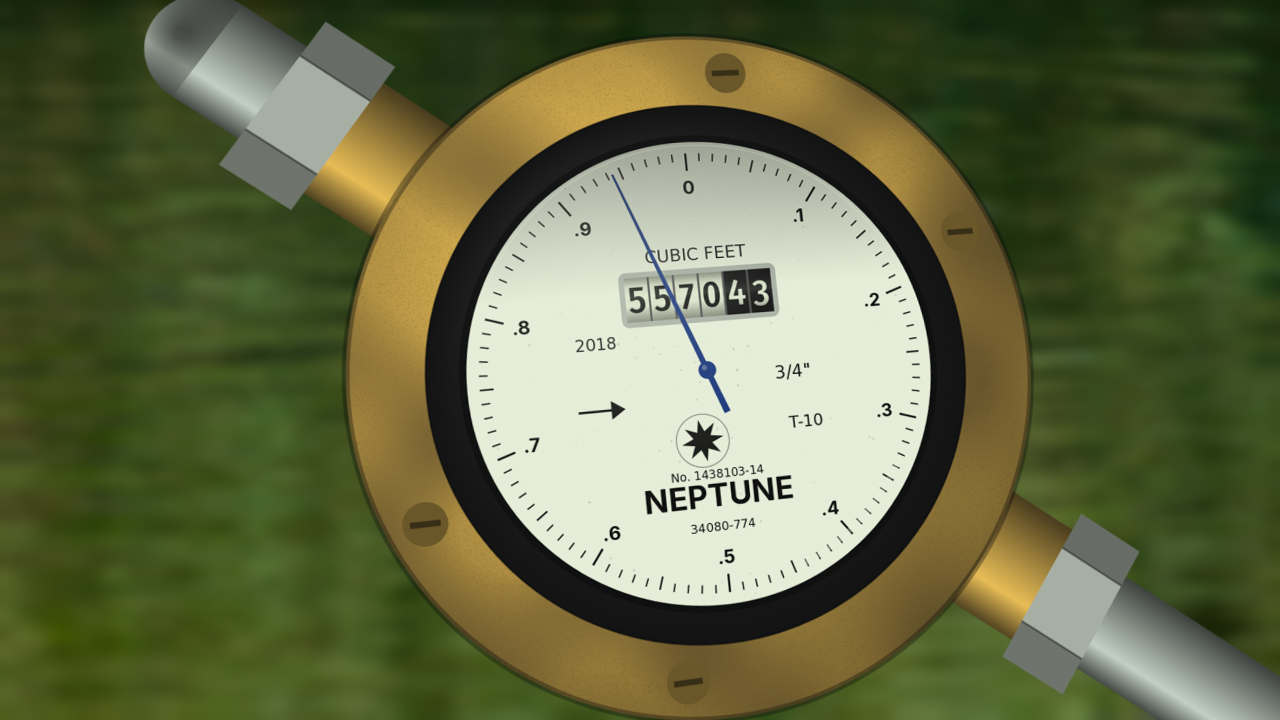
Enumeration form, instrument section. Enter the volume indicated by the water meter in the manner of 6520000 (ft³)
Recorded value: 557042.94 (ft³)
